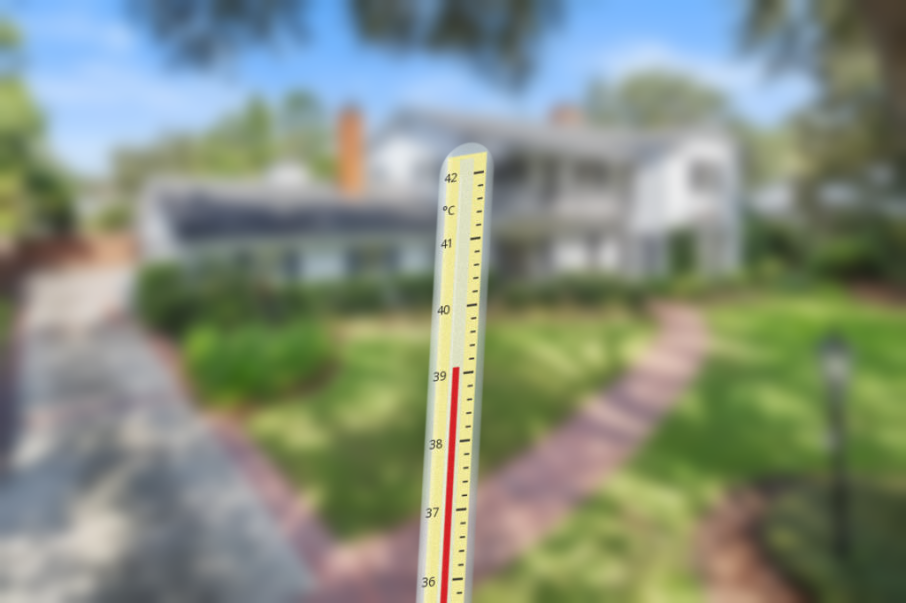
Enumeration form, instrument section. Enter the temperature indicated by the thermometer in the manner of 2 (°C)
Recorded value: 39.1 (°C)
